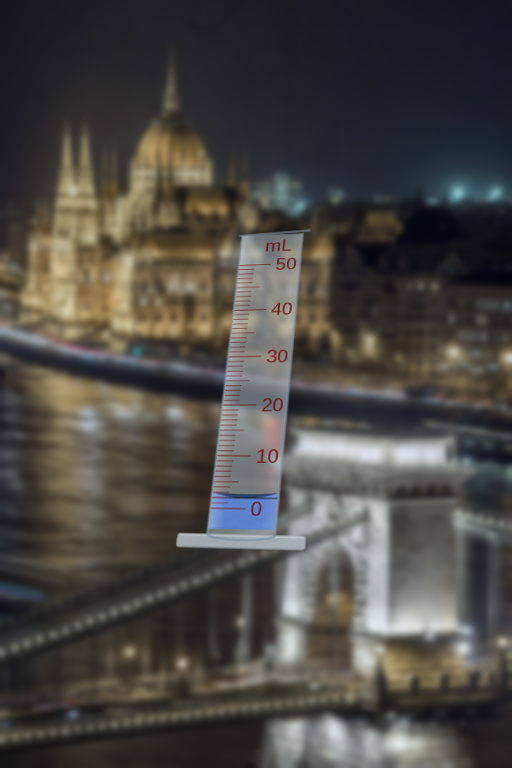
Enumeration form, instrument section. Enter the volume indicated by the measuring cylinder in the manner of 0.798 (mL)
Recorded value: 2 (mL)
